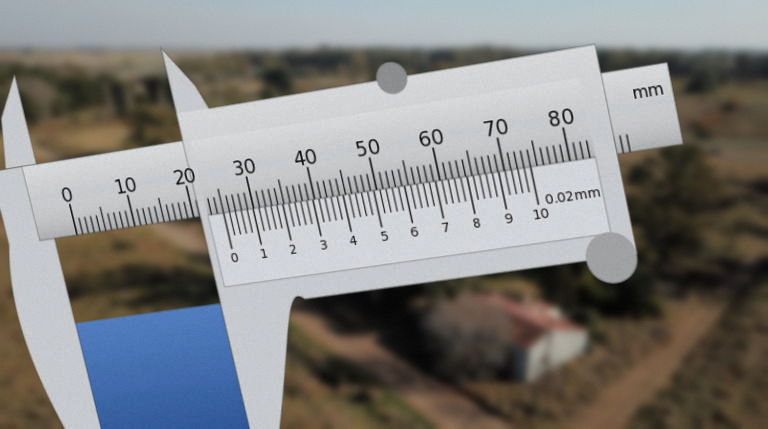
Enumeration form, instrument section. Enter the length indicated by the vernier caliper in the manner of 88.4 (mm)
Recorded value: 25.0 (mm)
